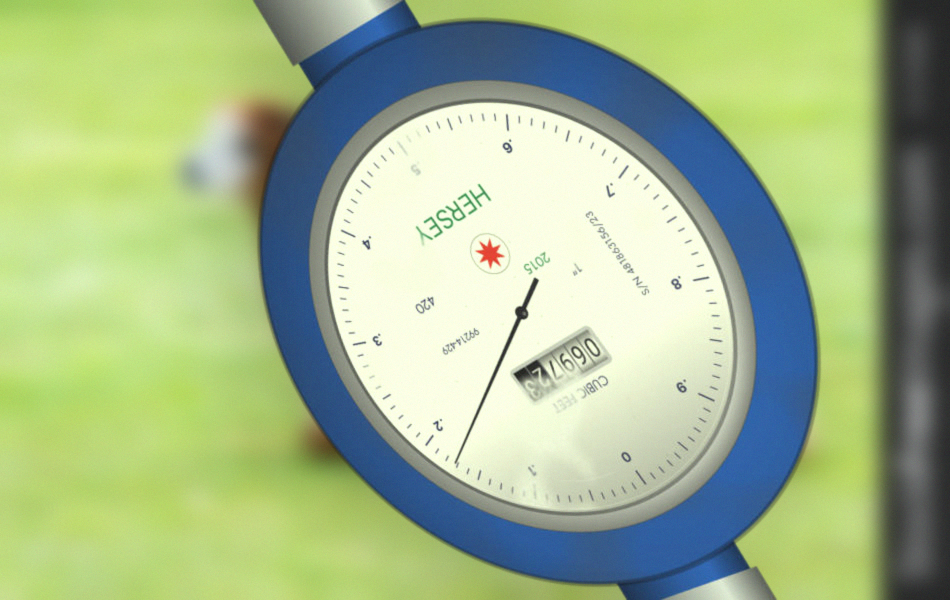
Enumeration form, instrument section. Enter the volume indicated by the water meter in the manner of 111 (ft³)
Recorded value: 69723.17 (ft³)
